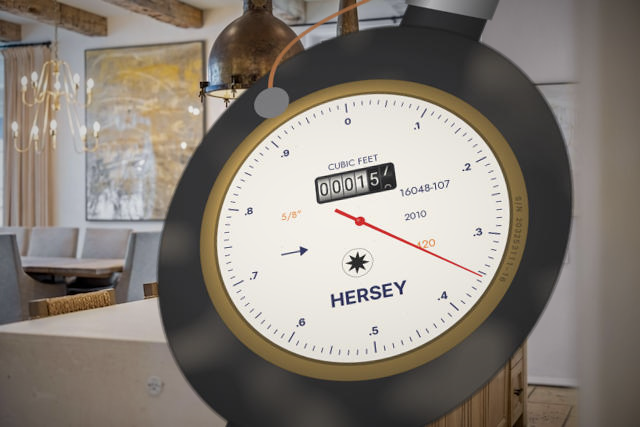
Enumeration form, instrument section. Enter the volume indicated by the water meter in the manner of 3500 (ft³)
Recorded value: 157.35 (ft³)
